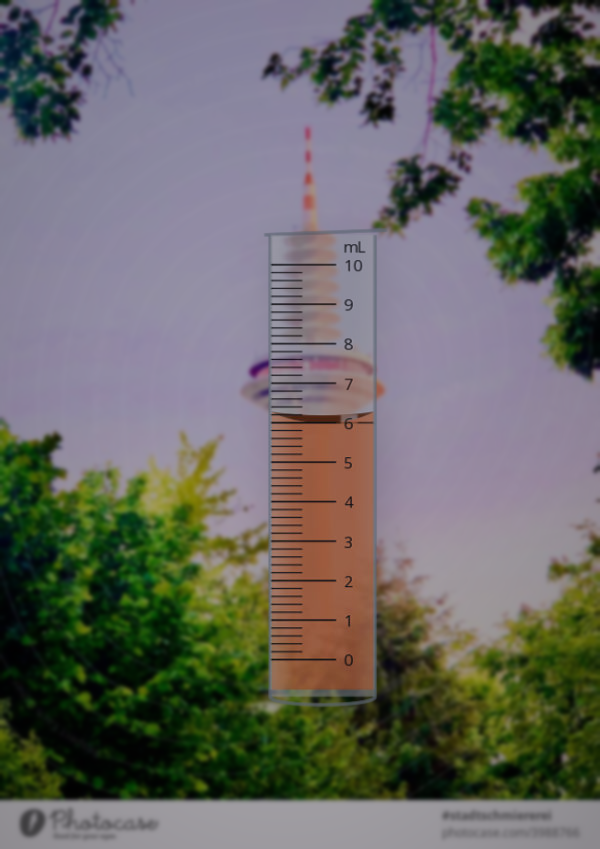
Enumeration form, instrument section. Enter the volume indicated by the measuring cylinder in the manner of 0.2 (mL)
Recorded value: 6 (mL)
